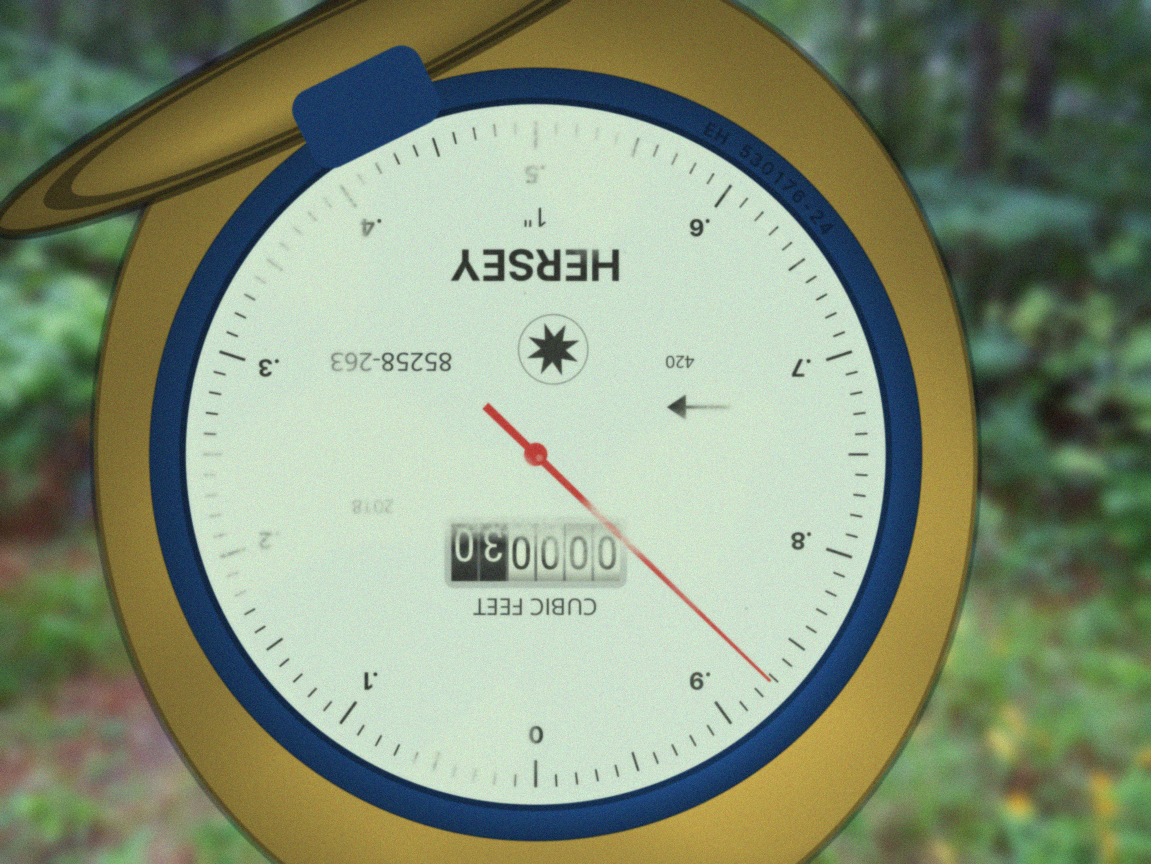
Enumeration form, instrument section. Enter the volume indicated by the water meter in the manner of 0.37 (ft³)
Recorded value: 29.87 (ft³)
